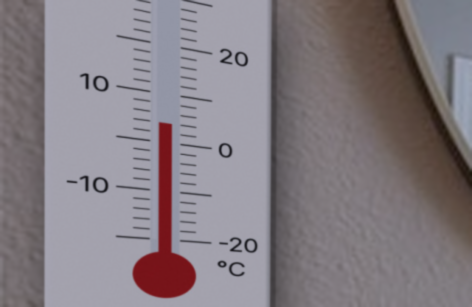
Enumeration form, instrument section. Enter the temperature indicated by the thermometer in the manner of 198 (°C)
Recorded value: 4 (°C)
